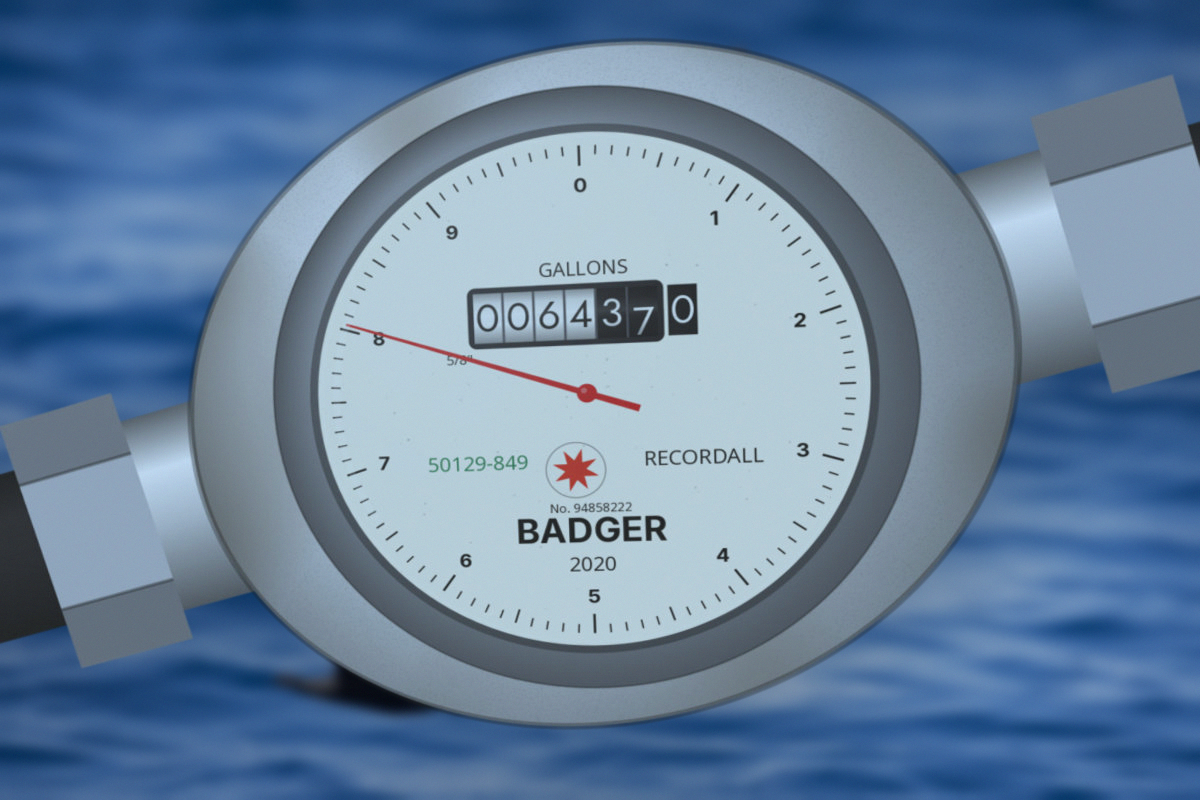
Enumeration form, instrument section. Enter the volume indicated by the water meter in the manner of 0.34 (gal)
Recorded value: 64368.0 (gal)
